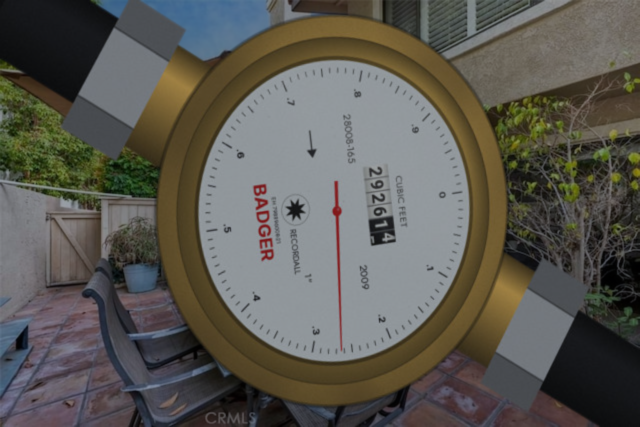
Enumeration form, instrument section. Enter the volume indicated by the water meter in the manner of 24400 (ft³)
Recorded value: 292614.26 (ft³)
